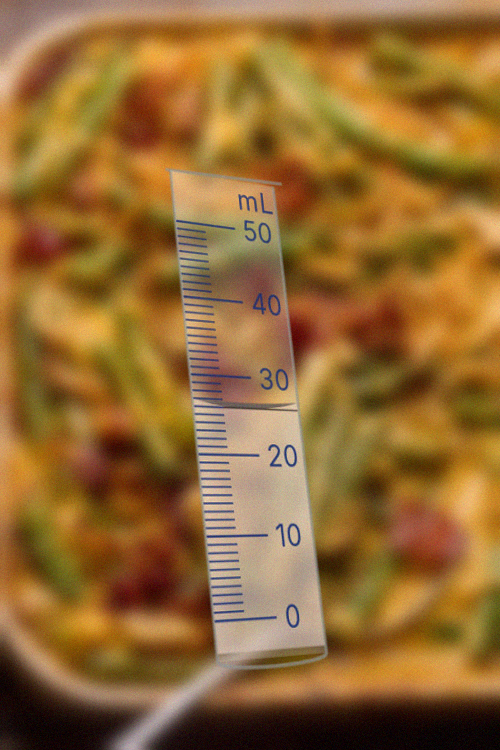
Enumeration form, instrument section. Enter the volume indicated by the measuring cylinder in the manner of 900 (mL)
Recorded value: 26 (mL)
